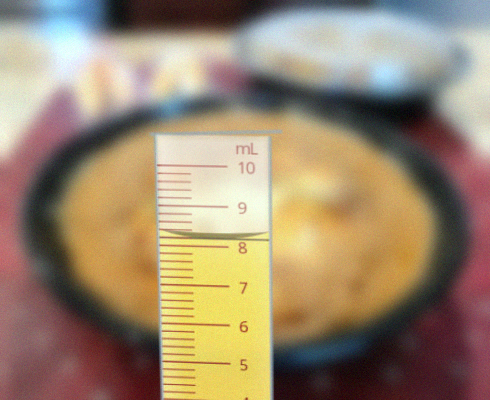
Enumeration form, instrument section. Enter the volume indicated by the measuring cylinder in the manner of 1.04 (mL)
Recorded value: 8.2 (mL)
